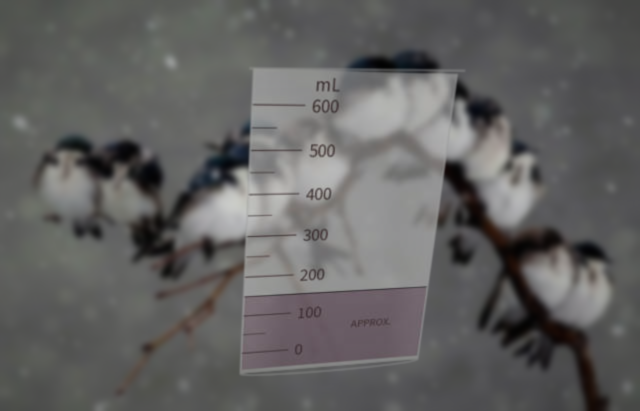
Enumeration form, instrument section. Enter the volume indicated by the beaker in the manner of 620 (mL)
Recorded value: 150 (mL)
